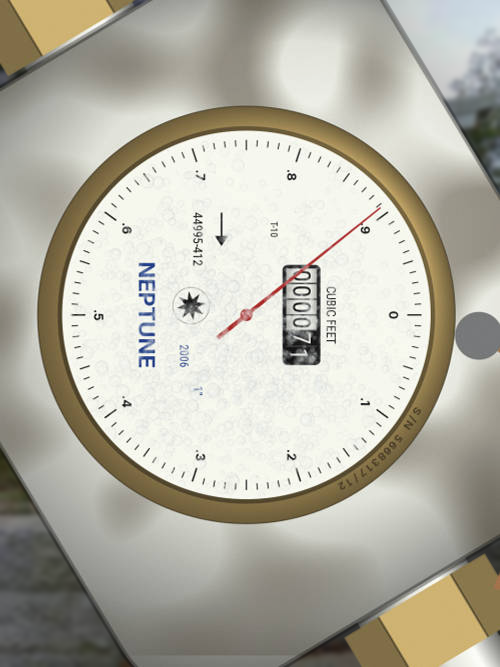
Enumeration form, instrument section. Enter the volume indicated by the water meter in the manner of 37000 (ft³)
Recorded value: 70.89 (ft³)
